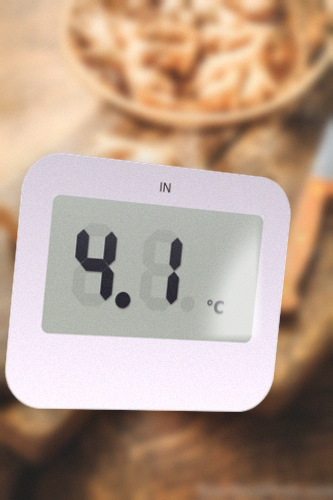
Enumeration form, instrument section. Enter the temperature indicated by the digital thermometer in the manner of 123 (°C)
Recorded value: 4.1 (°C)
